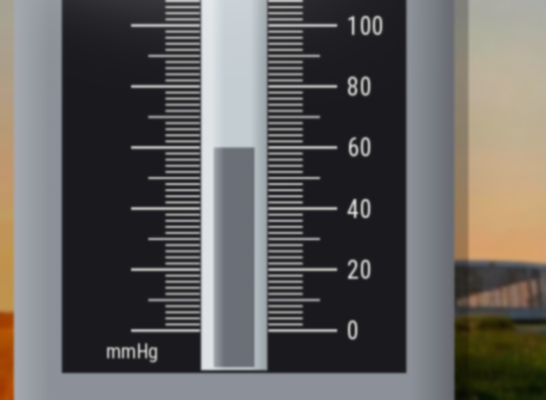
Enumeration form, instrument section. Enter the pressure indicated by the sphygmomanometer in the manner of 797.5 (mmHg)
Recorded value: 60 (mmHg)
